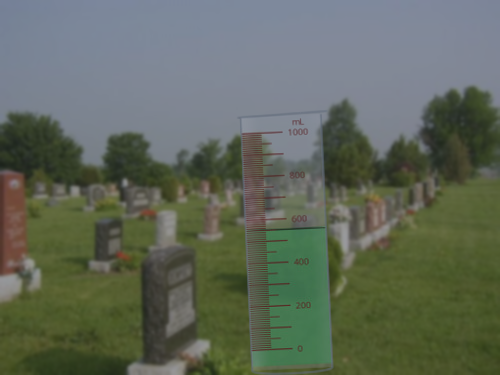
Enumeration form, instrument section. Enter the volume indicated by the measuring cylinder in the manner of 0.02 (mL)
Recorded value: 550 (mL)
